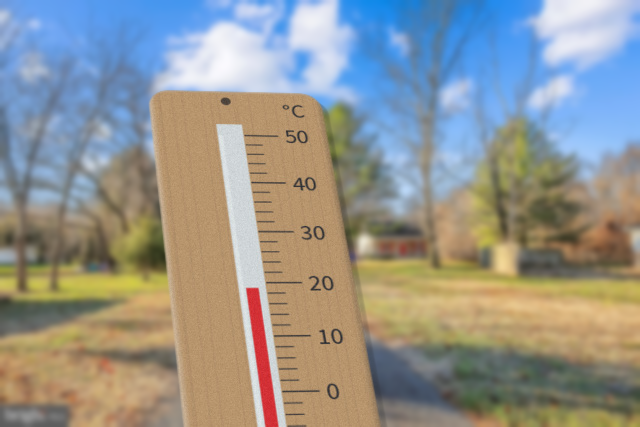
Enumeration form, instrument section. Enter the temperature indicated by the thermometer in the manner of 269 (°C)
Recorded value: 19 (°C)
